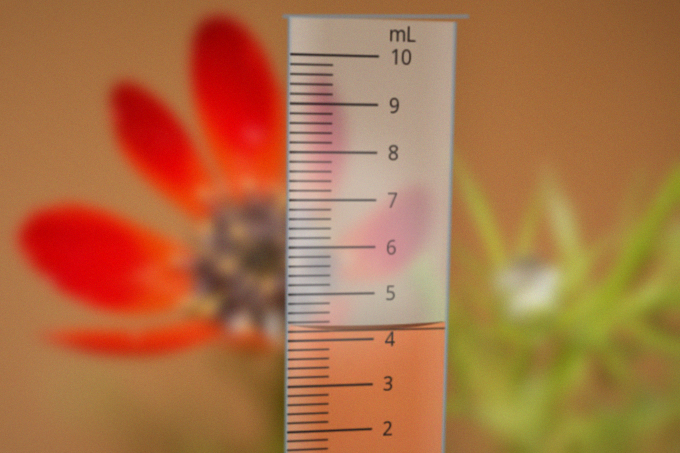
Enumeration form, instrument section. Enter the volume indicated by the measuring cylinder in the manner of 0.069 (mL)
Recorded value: 4.2 (mL)
